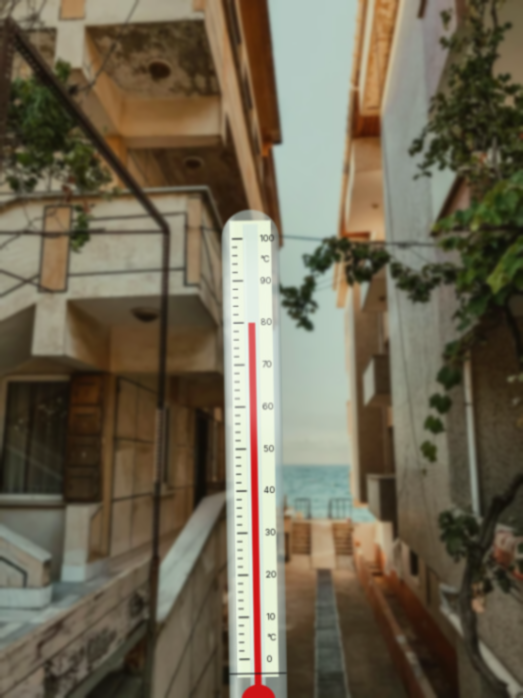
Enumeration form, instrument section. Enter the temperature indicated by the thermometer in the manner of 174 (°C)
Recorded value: 80 (°C)
